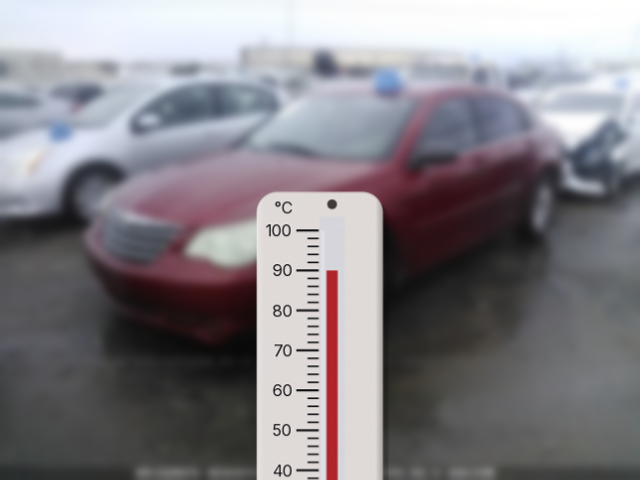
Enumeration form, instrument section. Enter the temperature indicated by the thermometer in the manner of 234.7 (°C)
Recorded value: 90 (°C)
